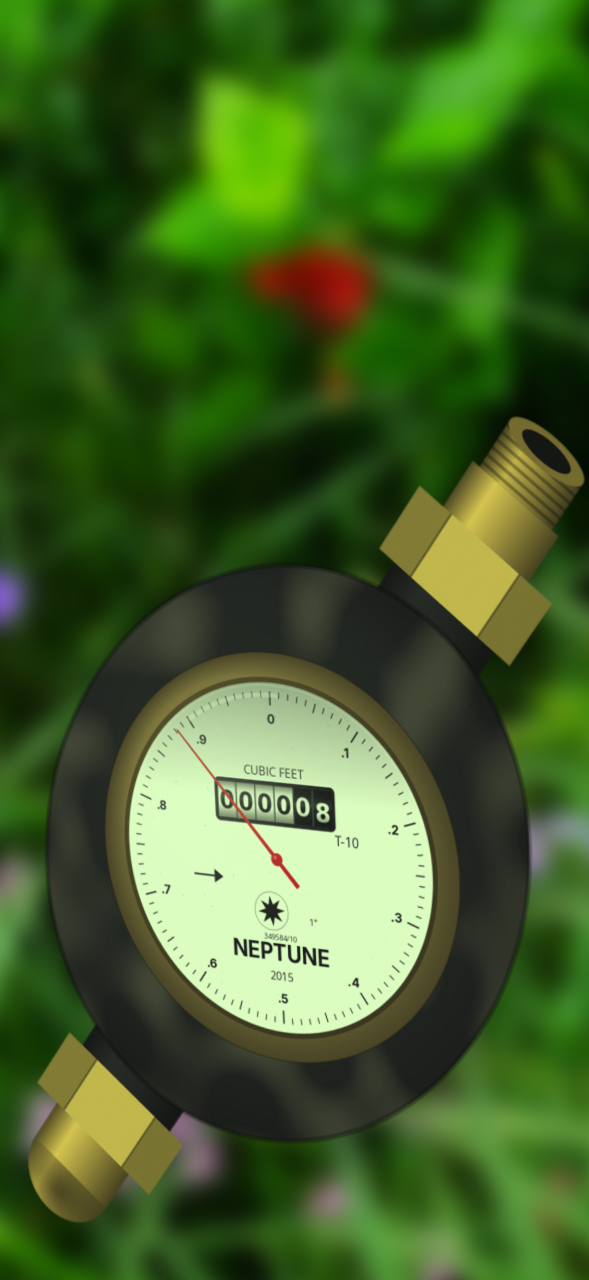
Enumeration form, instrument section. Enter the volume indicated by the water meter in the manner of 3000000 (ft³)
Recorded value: 7.88 (ft³)
